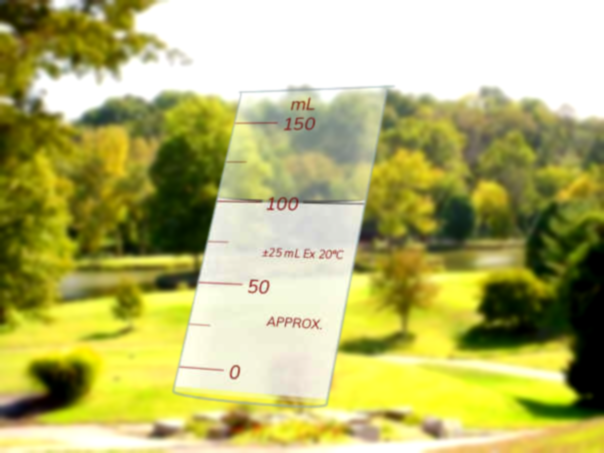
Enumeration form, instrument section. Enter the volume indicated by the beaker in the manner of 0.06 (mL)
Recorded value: 100 (mL)
